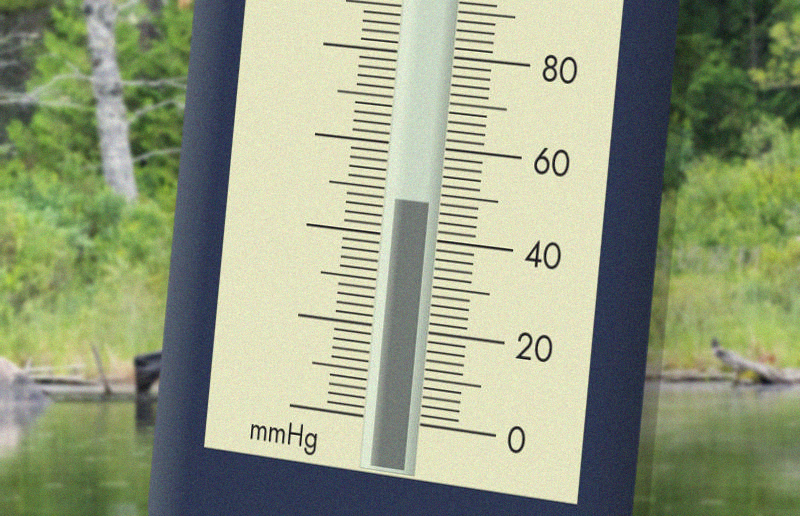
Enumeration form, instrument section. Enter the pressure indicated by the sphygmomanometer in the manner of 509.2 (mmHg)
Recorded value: 48 (mmHg)
